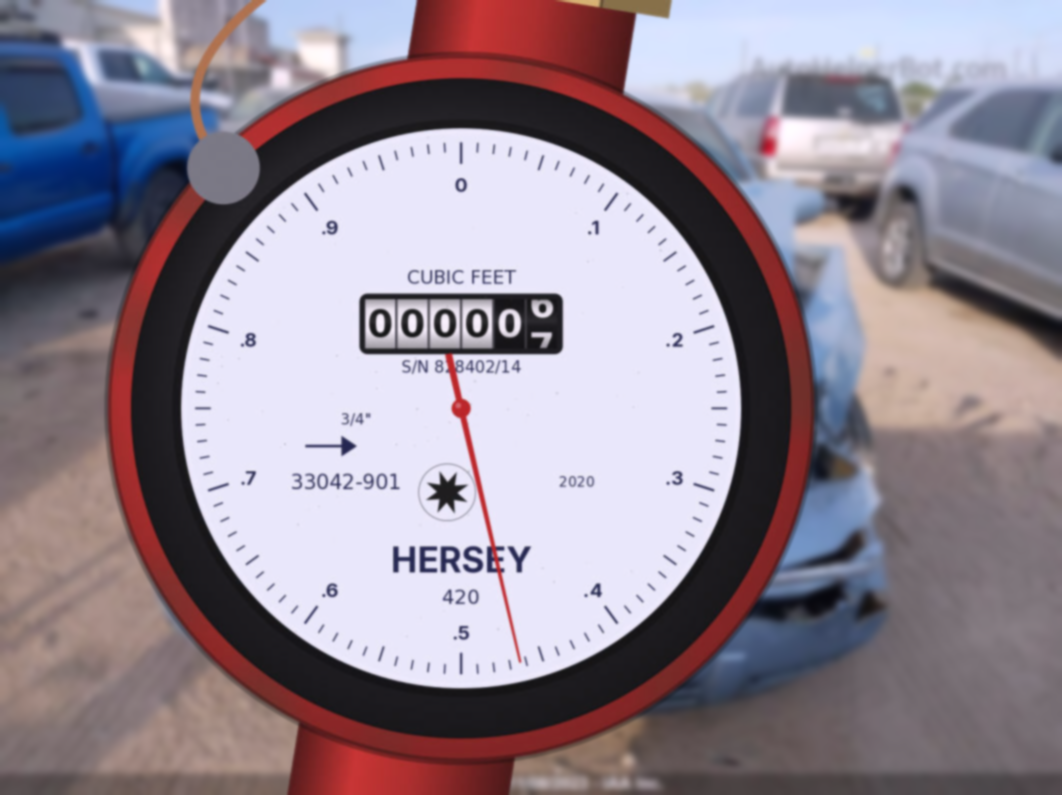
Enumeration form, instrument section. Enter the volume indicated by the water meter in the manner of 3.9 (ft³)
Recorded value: 6.46 (ft³)
